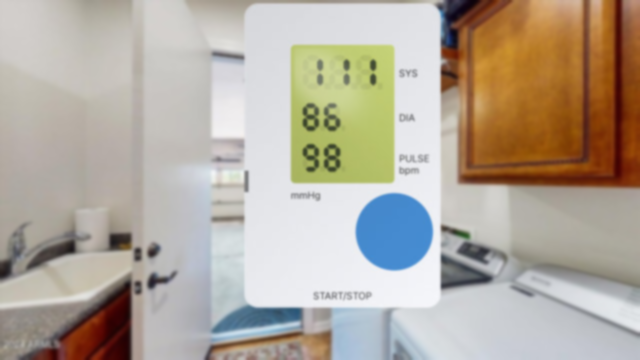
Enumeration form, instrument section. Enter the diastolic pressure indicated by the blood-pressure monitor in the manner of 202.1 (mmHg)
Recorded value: 86 (mmHg)
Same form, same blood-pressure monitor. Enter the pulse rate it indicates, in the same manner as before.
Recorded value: 98 (bpm)
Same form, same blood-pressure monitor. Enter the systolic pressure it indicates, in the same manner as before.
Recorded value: 111 (mmHg)
